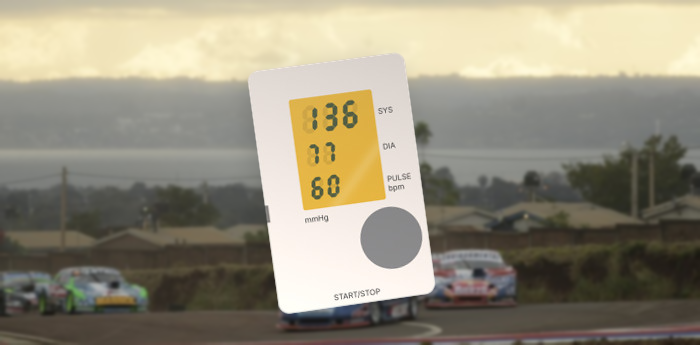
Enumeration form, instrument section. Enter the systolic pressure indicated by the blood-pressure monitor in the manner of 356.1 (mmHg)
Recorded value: 136 (mmHg)
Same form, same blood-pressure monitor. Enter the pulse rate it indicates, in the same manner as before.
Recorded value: 60 (bpm)
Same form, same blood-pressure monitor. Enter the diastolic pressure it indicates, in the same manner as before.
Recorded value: 77 (mmHg)
